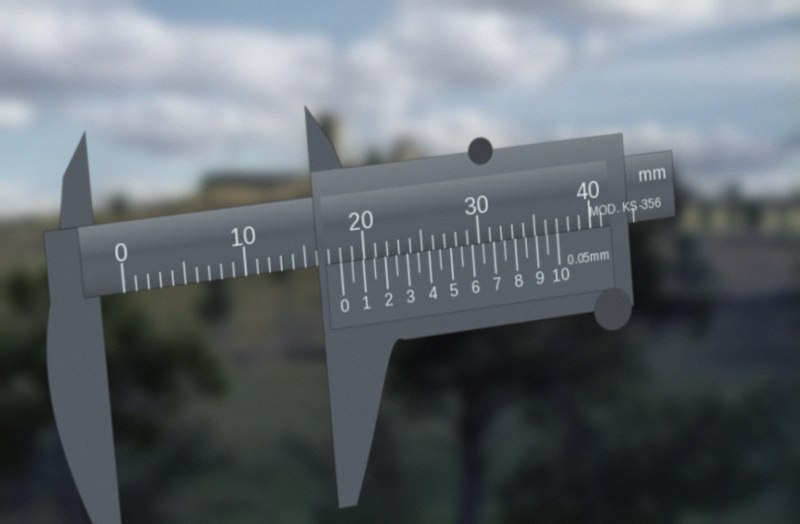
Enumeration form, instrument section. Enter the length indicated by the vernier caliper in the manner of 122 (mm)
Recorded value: 18.0 (mm)
